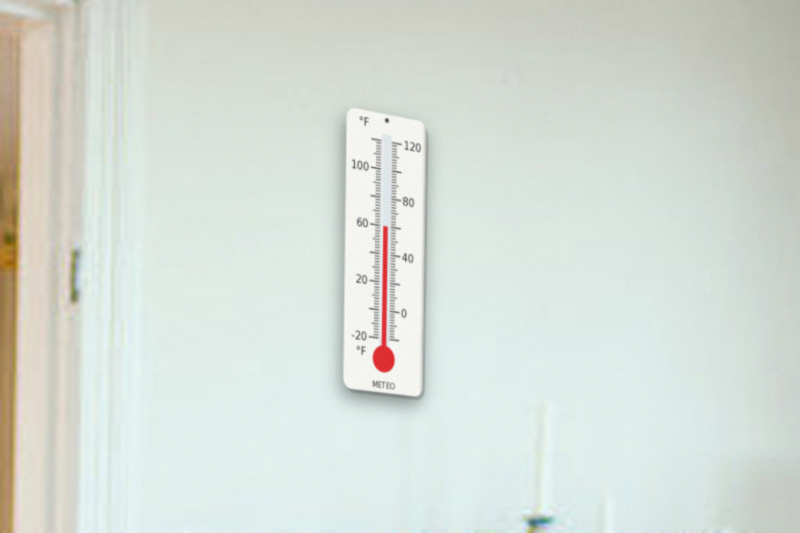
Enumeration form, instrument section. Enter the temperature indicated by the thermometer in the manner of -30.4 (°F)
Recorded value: 60 (°F)
